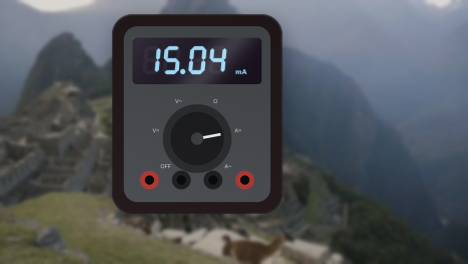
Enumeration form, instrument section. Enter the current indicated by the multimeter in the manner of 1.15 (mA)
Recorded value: 15.04 (mA)
